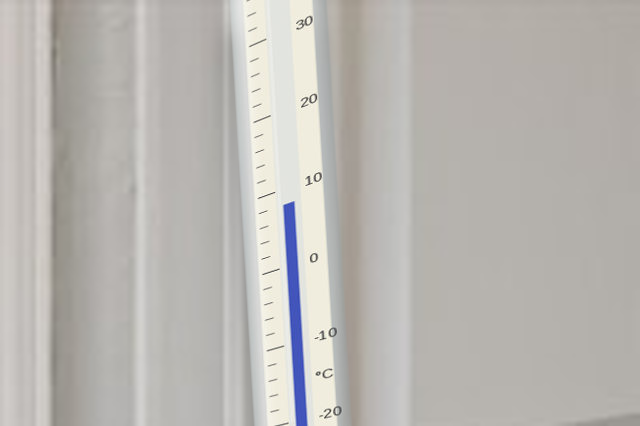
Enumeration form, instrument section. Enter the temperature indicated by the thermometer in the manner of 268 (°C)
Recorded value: 8 (°C)
